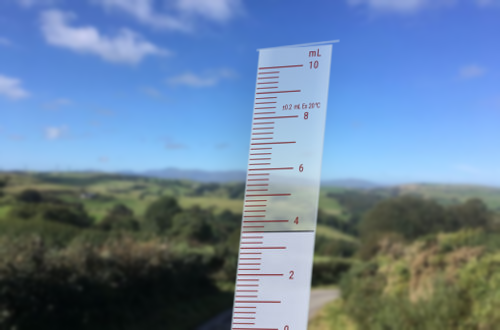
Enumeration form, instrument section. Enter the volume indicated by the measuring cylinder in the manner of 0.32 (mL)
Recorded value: 3.6 (mL)
